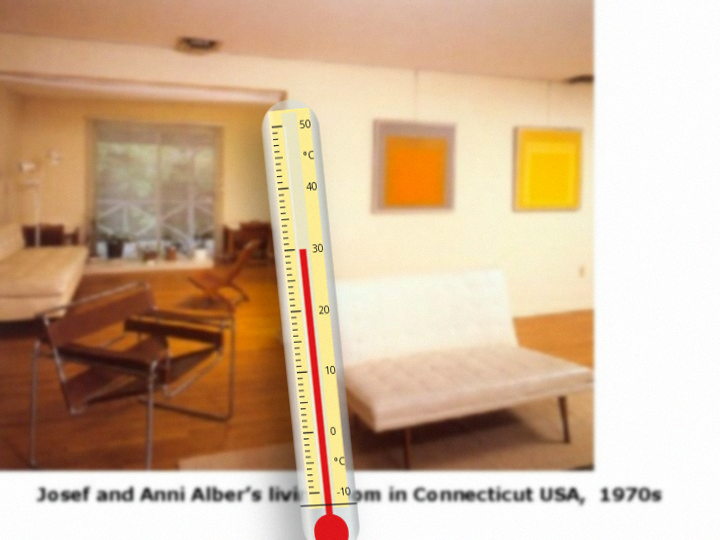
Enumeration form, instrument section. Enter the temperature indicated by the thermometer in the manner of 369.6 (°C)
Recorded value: 30 (°C)
